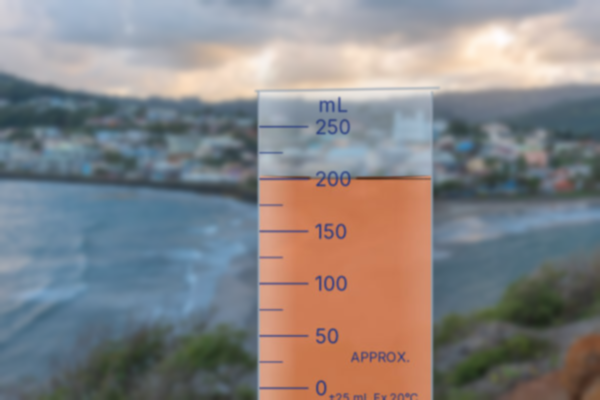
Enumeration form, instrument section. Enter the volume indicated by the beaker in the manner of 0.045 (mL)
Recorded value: 200 (mL)
